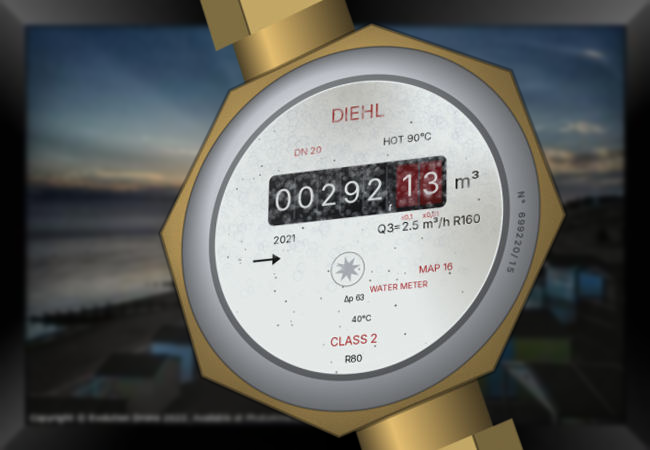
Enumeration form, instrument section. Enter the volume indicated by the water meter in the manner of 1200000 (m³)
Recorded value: 292.13 (m³)
